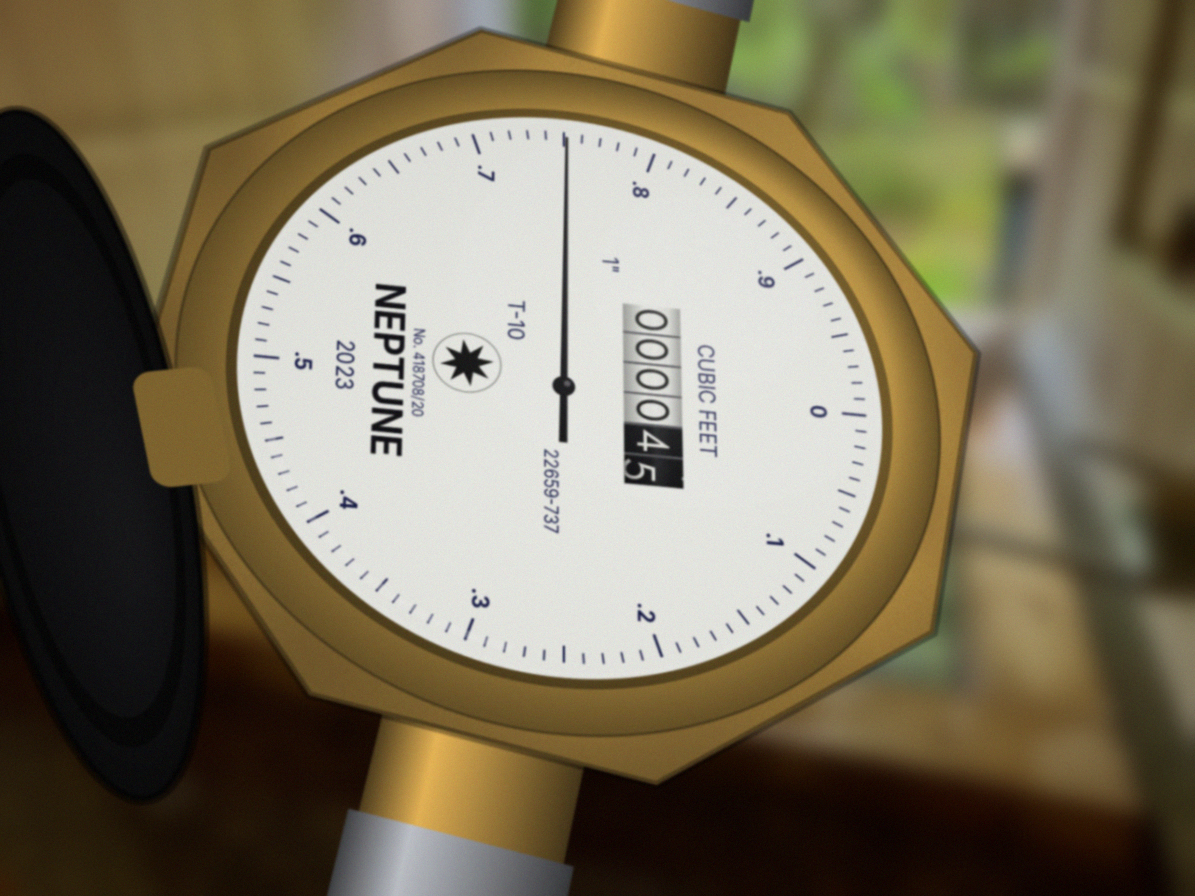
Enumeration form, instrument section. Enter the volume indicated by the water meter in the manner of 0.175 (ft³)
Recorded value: 44.75 (ft³)
